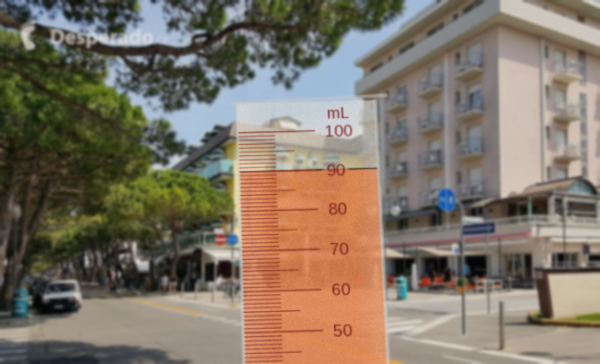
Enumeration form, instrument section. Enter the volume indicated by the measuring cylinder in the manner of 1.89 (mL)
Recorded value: 90 (mL)
